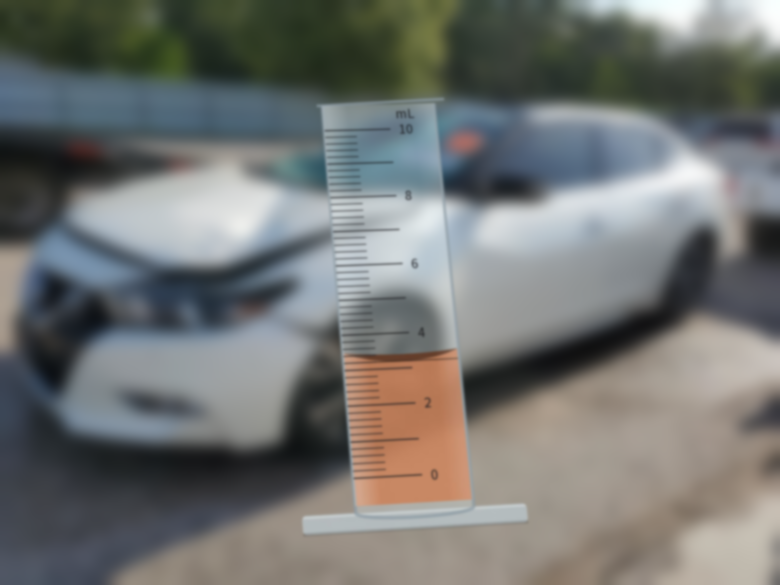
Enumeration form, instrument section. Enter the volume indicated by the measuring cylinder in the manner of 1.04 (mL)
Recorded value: 3.2 (mL)
